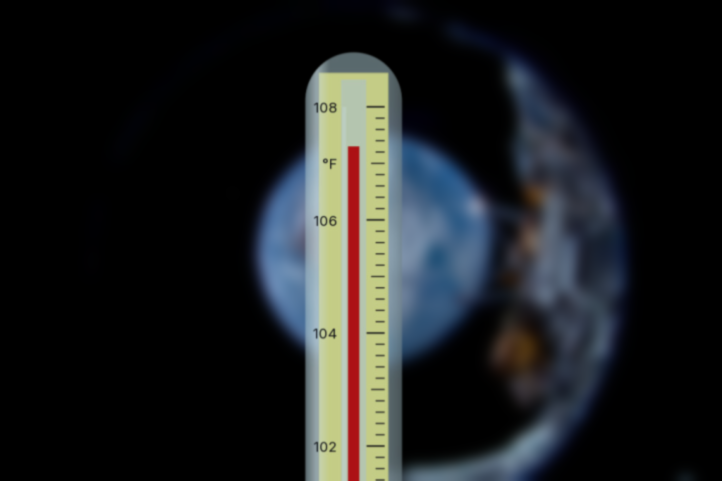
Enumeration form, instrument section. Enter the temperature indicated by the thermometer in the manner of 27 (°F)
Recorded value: 107.3 (°F)
